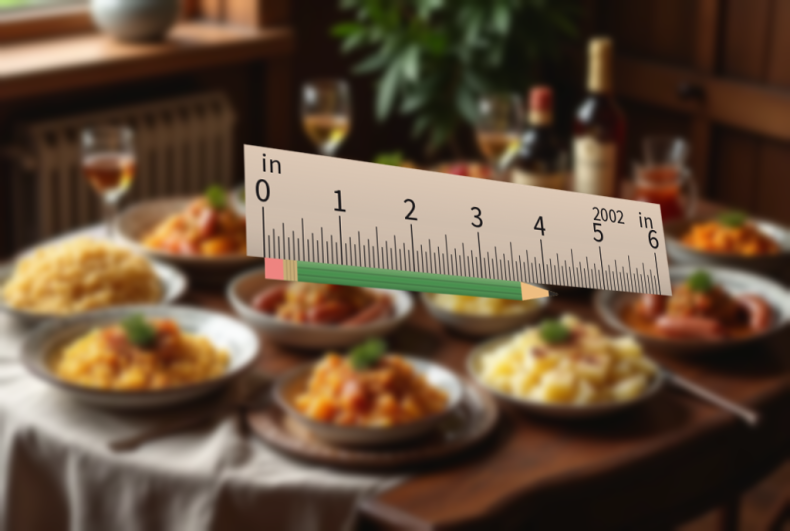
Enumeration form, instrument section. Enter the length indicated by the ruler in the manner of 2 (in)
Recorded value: 4.1875 (in)
